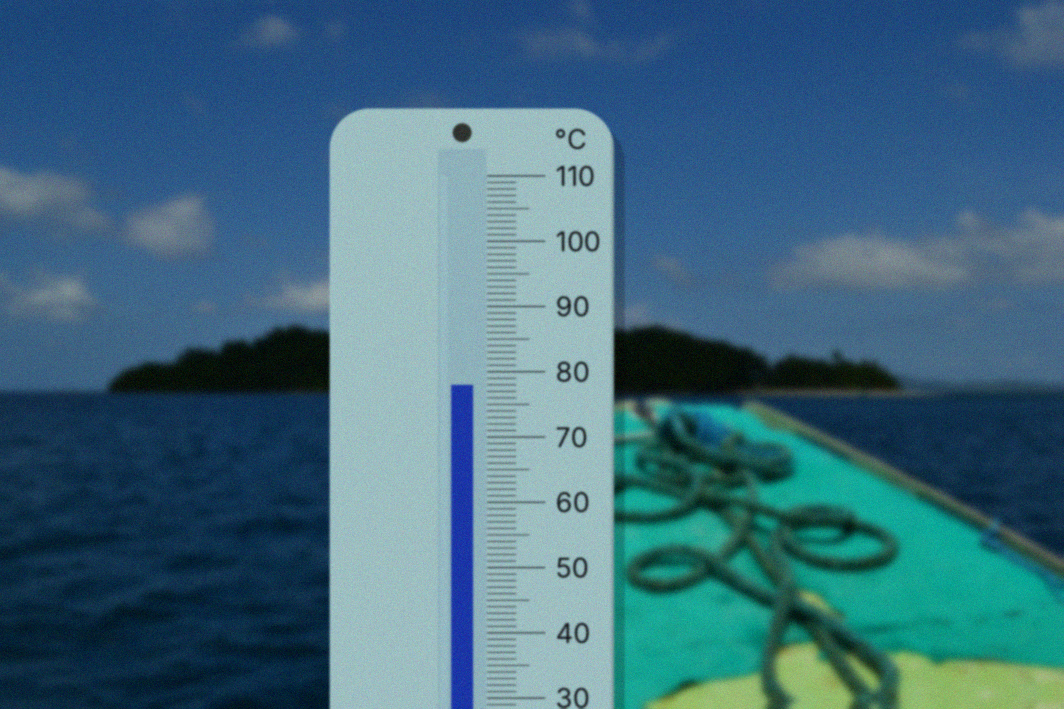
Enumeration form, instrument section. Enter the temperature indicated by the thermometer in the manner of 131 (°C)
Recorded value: 78 (°C)
